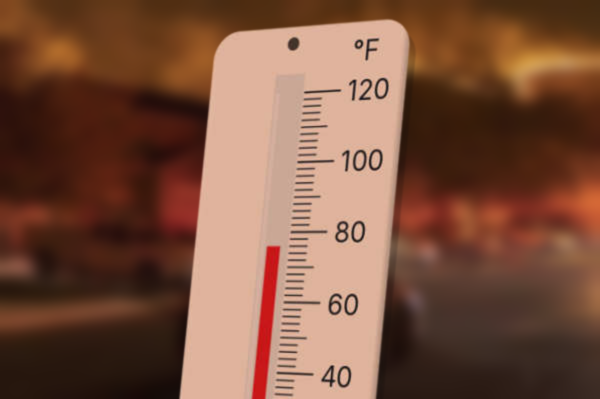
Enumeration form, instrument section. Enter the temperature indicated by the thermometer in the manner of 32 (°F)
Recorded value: 76 (°F)
